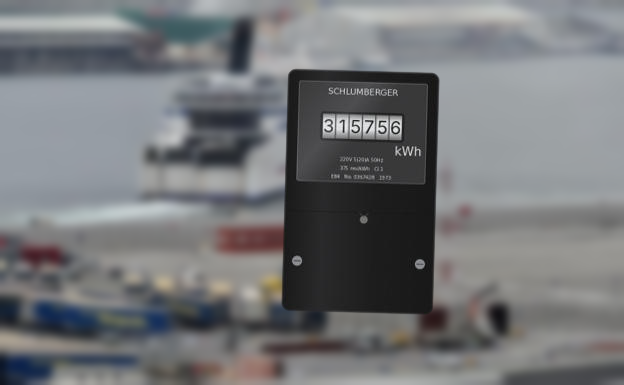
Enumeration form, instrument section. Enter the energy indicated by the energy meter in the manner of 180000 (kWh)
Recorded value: 315756 (kWh)
